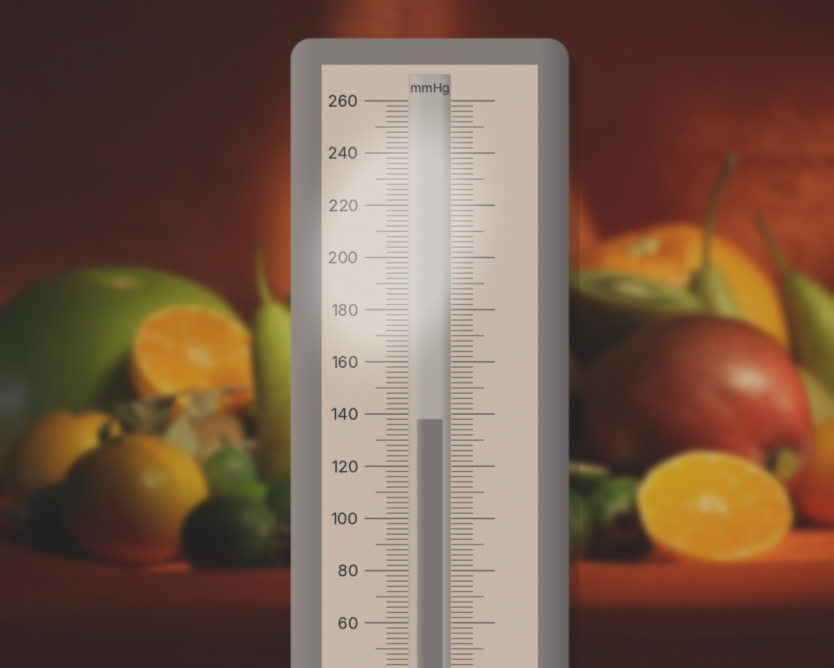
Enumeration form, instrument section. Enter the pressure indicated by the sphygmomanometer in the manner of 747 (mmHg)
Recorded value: 138 (mmHg)
